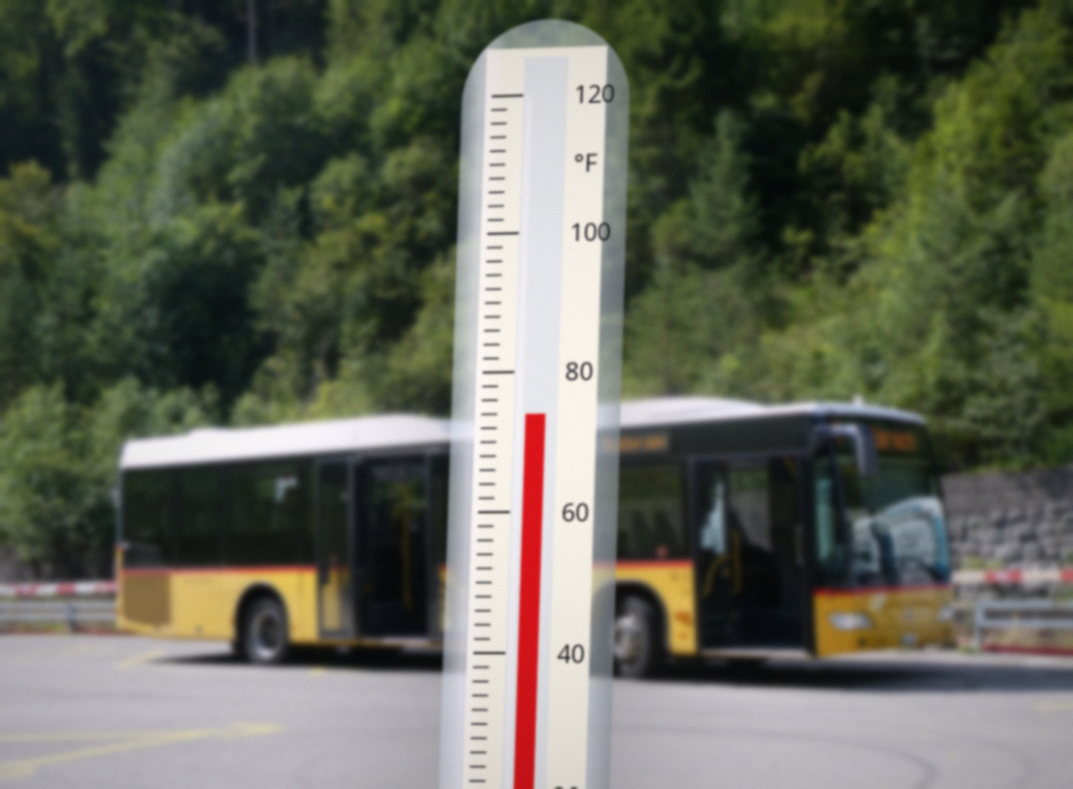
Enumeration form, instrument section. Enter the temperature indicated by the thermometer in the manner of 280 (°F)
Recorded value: 74 (°F)
